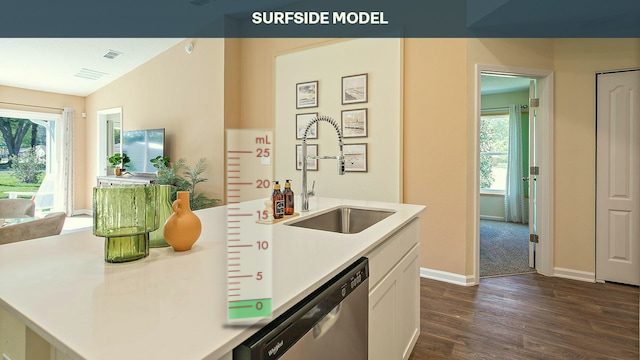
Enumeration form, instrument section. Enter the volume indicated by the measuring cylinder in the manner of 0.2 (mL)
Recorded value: 1 (mL)
